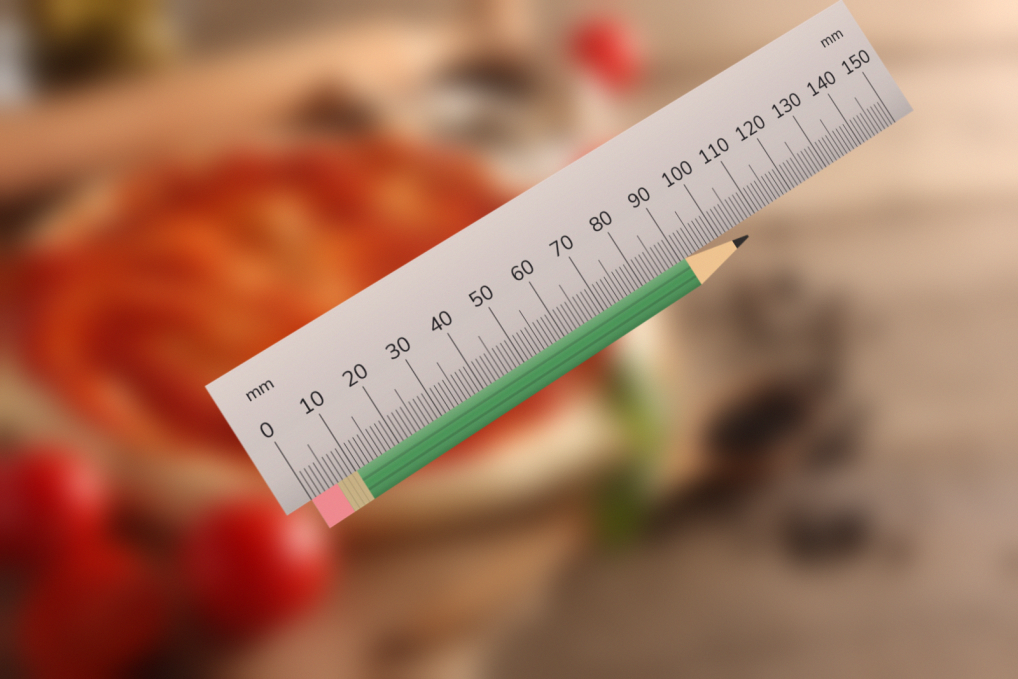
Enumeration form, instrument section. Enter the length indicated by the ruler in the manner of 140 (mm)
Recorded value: 106 (mm)
